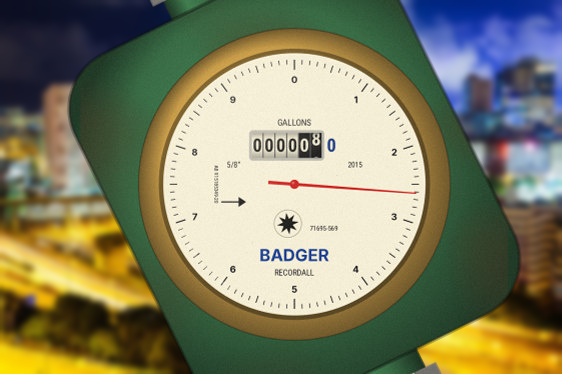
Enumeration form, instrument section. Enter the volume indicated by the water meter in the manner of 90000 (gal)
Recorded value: 82.6 (gal)
